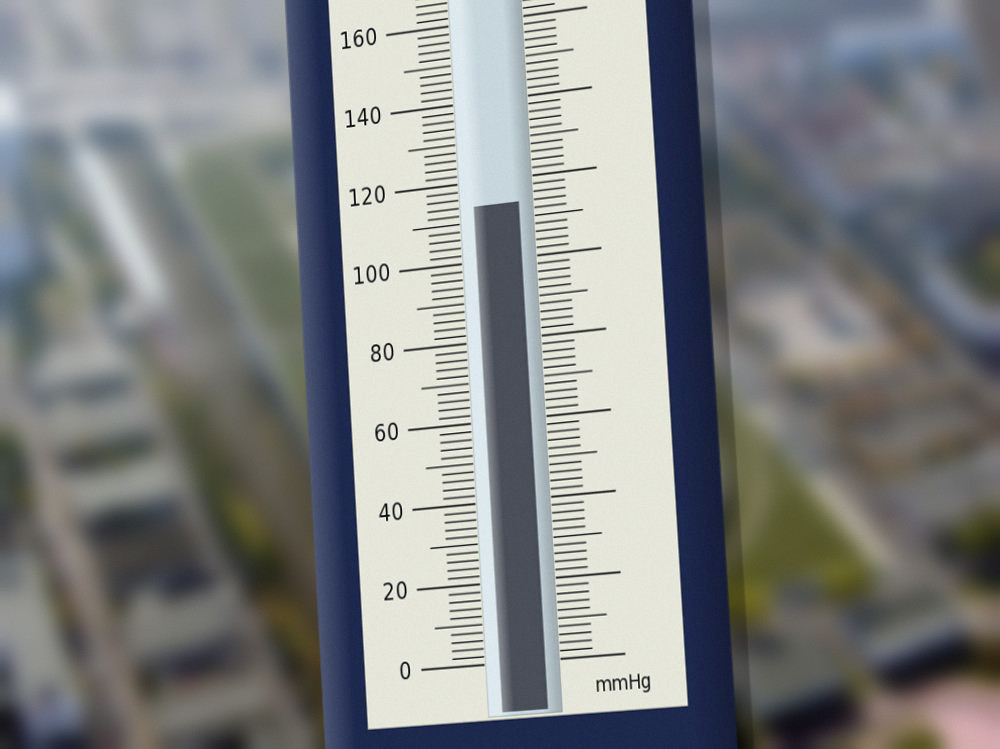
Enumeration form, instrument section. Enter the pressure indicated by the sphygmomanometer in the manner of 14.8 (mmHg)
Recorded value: 114 (mmHg)
